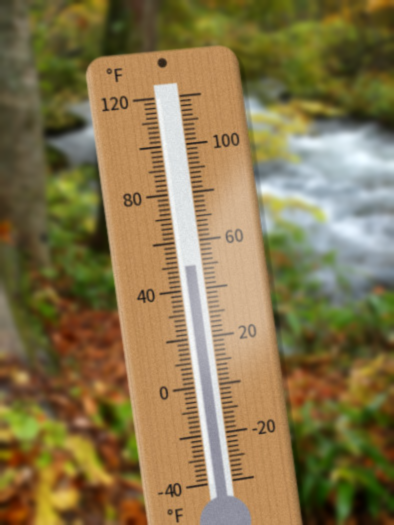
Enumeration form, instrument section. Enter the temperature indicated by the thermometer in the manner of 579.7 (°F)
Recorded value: 50 (°F)
